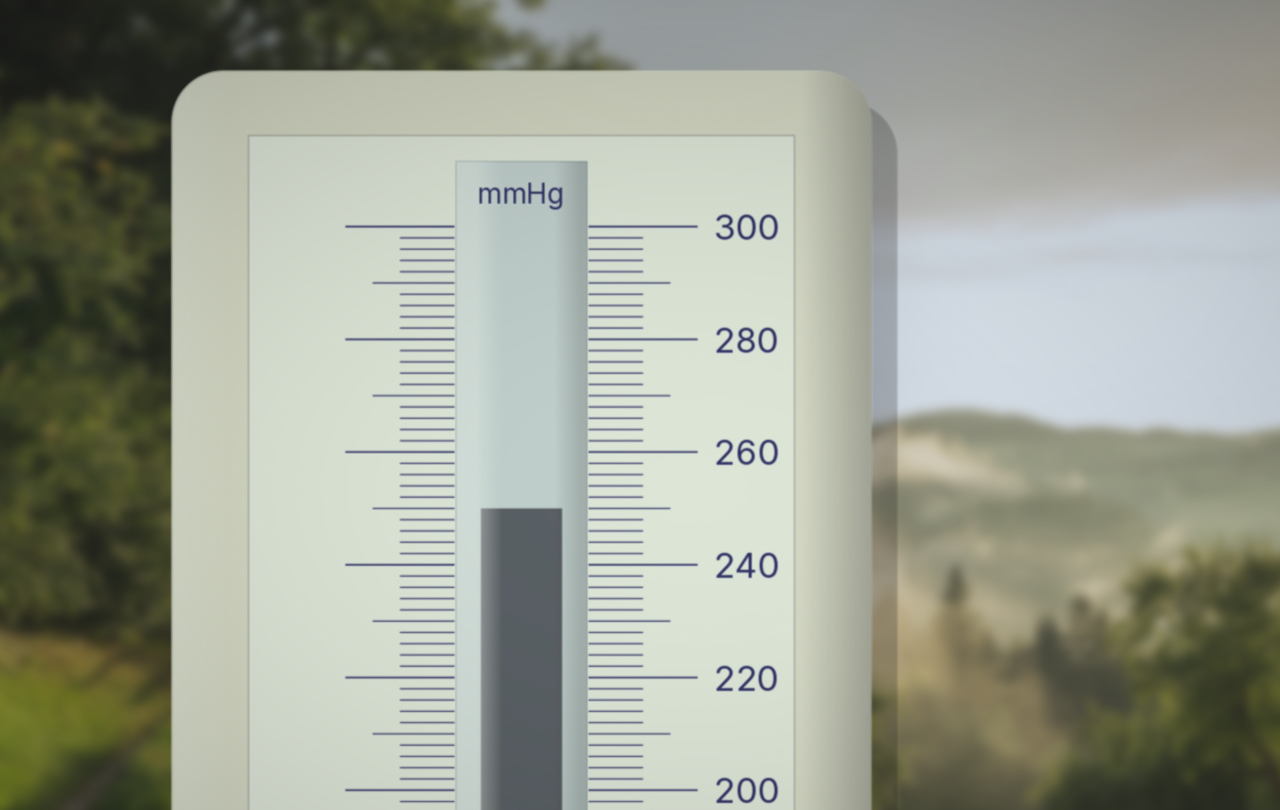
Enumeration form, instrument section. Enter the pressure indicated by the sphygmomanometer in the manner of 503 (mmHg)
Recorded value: 250 (mmHg)
